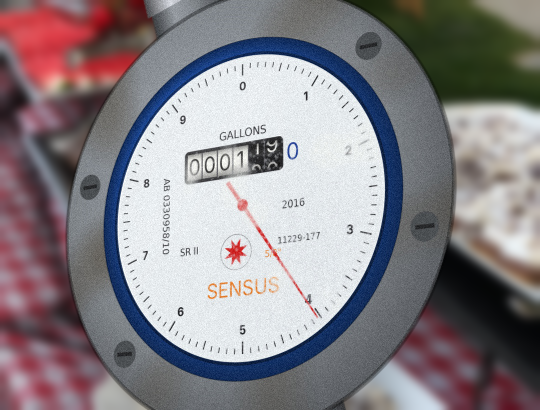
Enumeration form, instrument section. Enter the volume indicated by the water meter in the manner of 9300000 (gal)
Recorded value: 1194.0 (gal)
